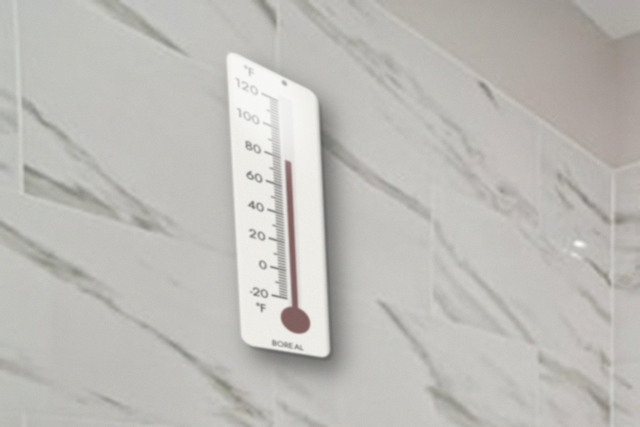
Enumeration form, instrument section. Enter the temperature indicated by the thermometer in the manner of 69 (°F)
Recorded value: 80 (°F)
